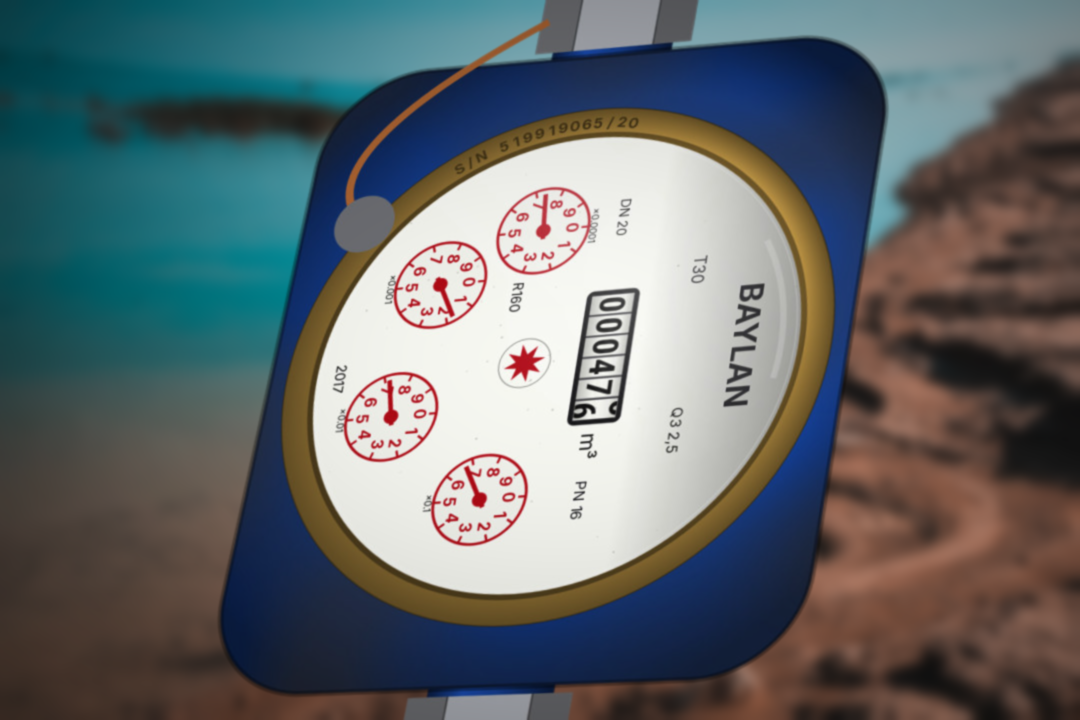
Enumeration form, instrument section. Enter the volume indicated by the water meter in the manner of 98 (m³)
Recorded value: 475.6717 (m³)
